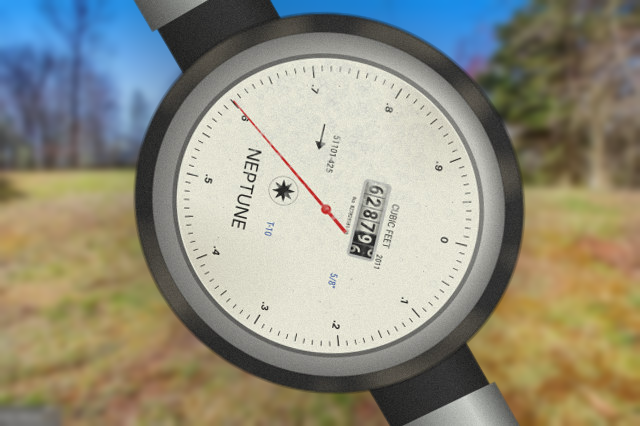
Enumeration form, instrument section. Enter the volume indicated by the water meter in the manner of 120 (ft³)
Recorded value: 628795.60 (ft³)
